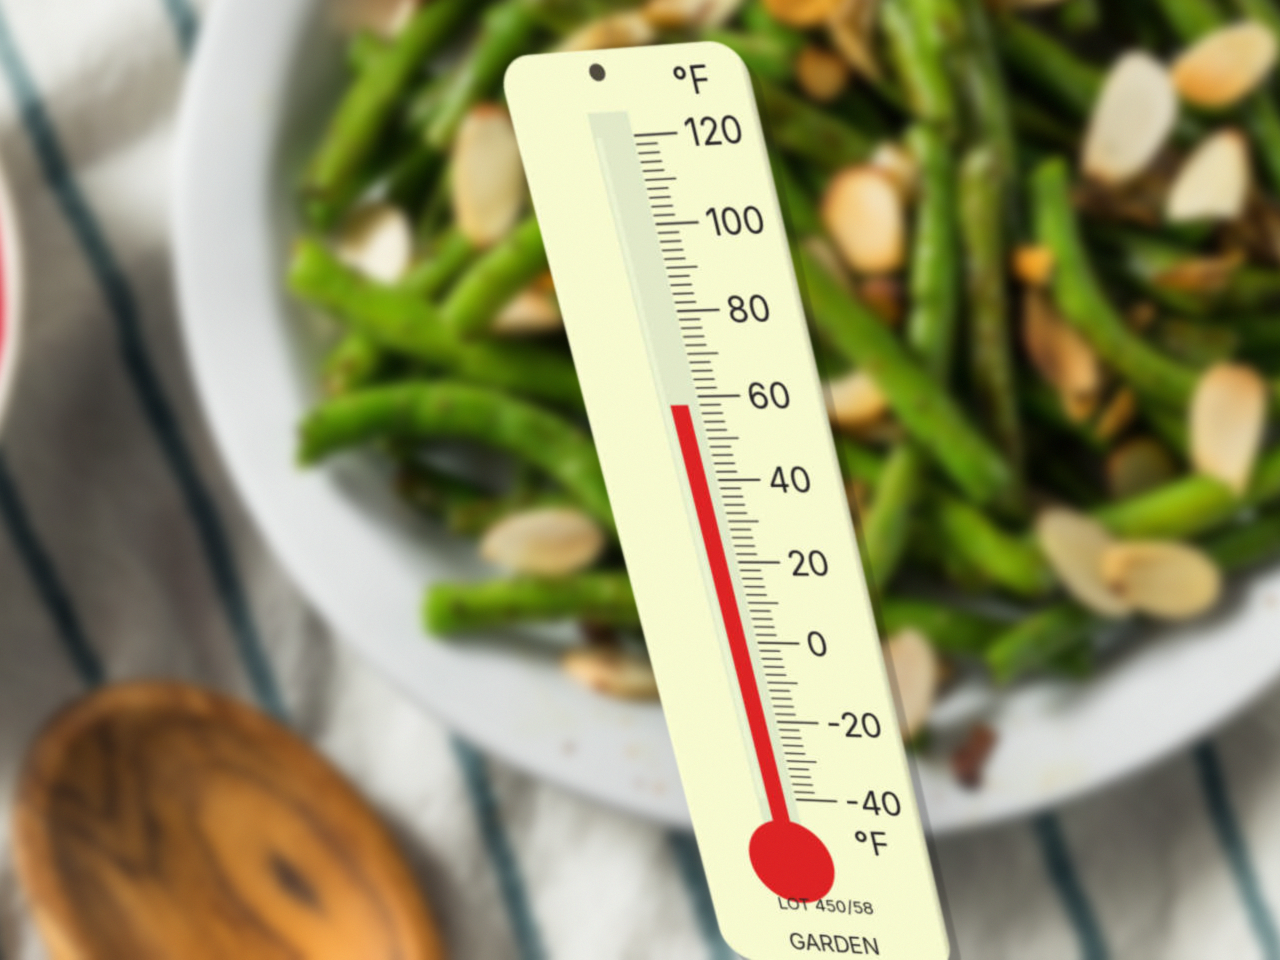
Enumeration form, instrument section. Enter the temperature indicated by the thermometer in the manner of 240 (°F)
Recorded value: 58 (°F)
